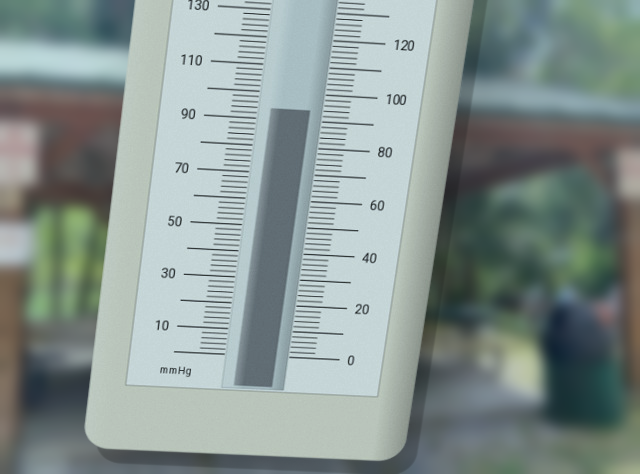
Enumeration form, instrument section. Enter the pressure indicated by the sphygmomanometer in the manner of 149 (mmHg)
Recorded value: 94 (mmHg)
